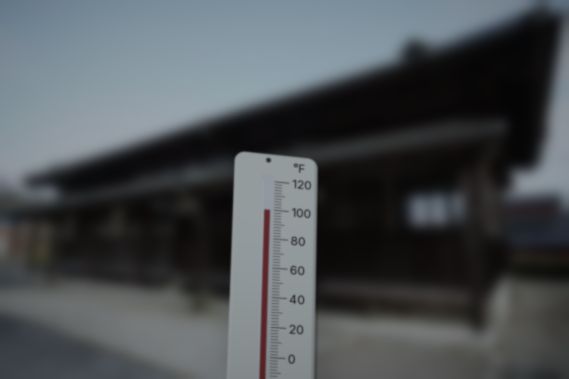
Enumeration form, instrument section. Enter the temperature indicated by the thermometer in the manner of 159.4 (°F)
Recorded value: 100 (°F)
